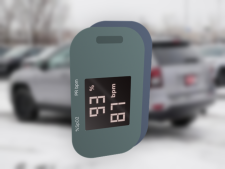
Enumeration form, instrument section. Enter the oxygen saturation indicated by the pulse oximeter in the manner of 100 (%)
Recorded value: 93 (%)
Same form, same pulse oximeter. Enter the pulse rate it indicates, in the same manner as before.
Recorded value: 87 (bpm)
